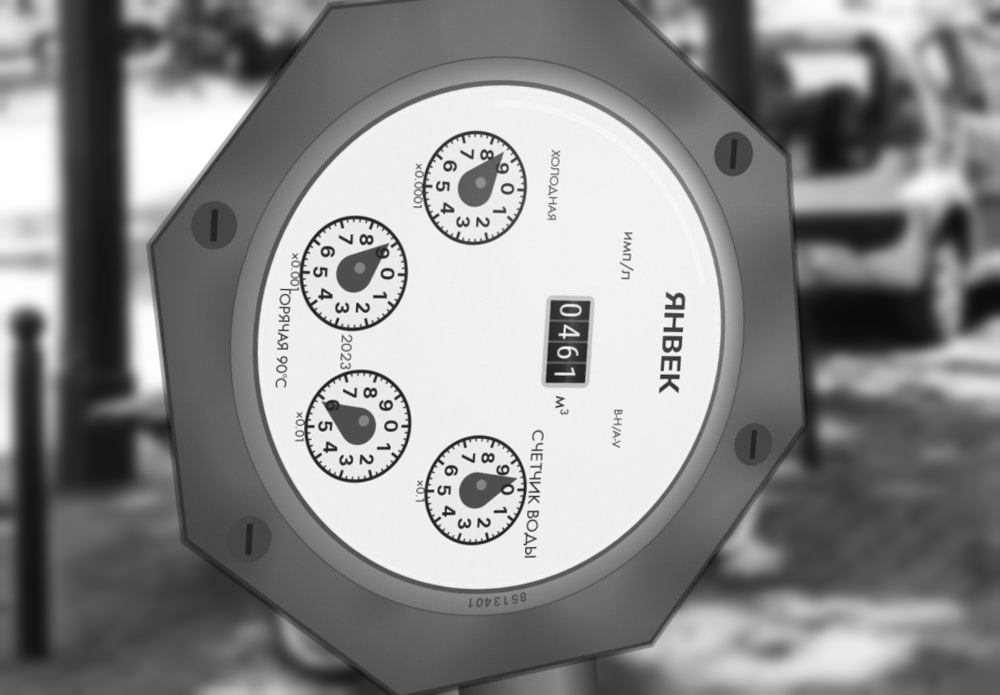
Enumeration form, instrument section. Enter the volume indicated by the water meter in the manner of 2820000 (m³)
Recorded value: 460.9588 (m³)
